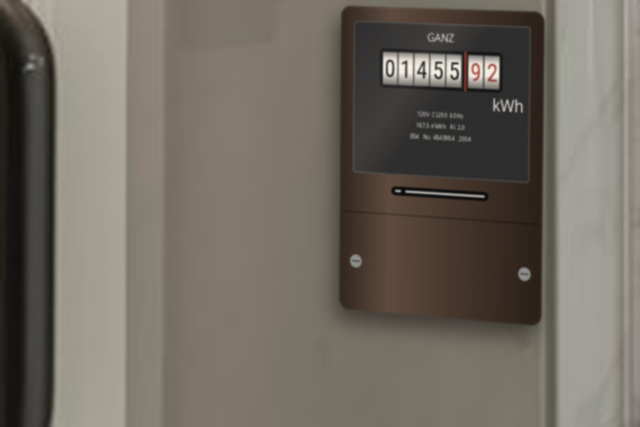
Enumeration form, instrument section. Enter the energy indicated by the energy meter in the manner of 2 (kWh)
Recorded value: 1455.92 (kWh)
